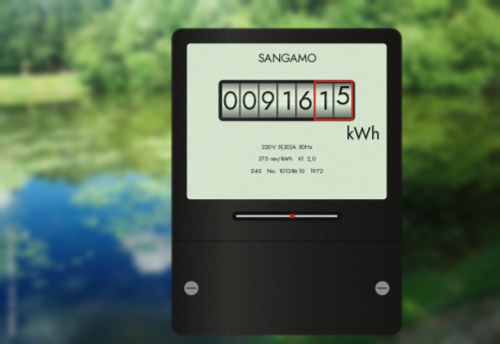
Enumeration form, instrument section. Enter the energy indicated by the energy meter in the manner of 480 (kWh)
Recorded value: 916.15 (kWh)
